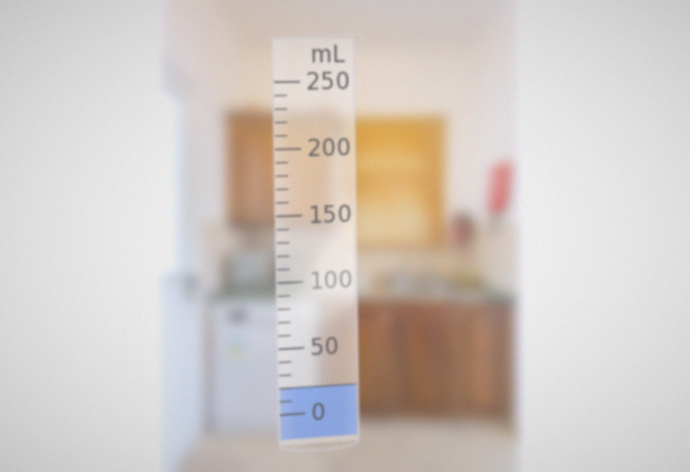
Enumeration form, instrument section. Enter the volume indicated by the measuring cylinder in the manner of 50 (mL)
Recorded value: 20 (mL)
